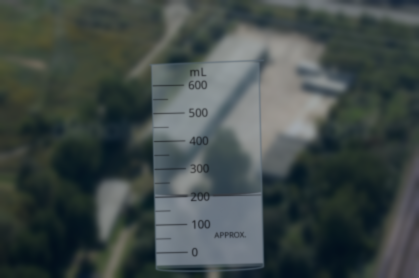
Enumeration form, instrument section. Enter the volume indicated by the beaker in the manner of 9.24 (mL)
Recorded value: 200 (mL)
